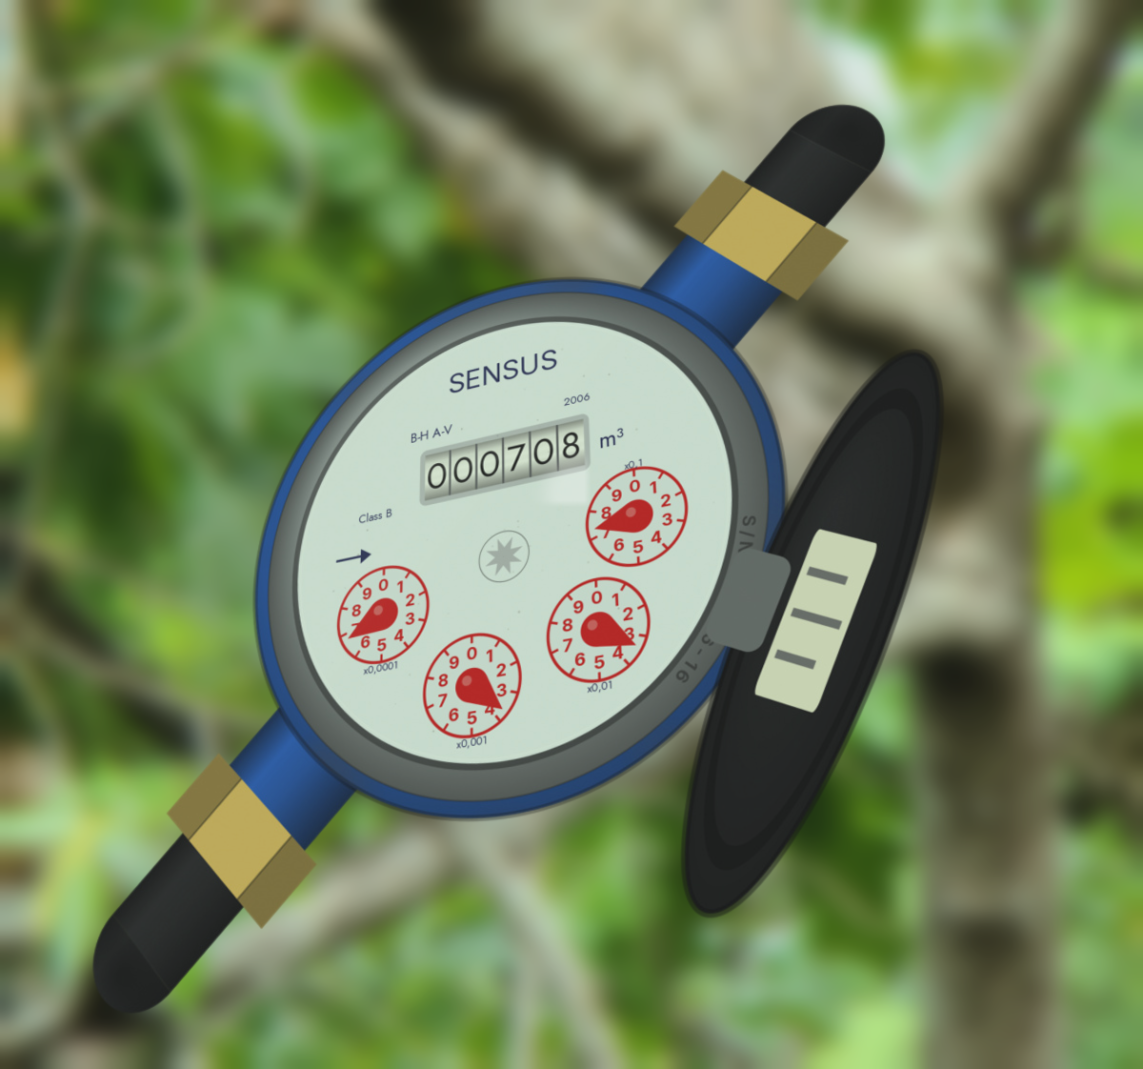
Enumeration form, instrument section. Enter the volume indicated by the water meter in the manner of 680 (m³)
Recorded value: 708.7336 (m³)
